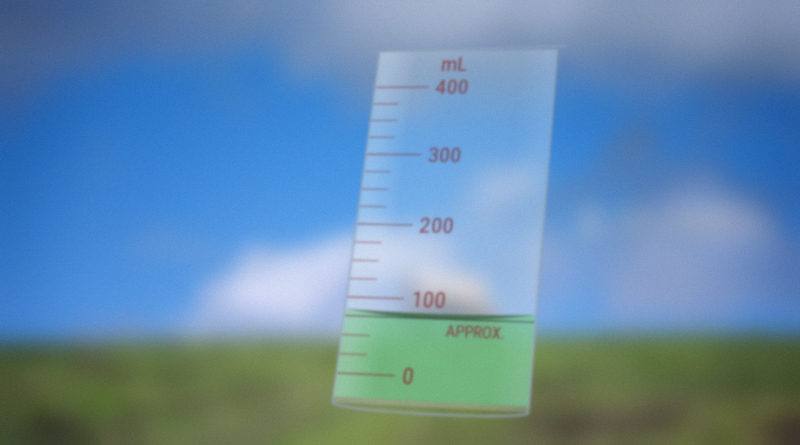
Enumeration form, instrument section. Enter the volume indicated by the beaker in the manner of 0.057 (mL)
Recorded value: 75 (mL)
